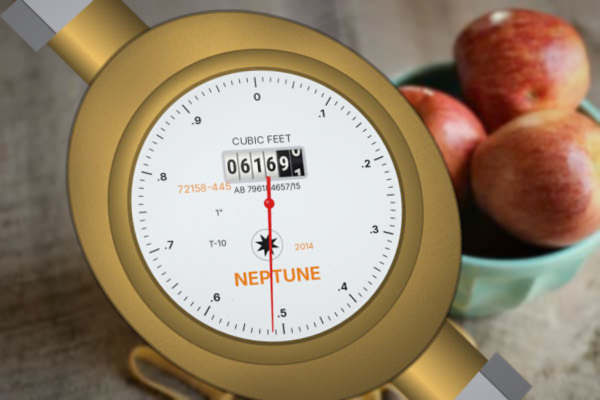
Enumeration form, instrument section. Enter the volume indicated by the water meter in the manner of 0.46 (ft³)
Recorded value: 61690.51 (ft³)
